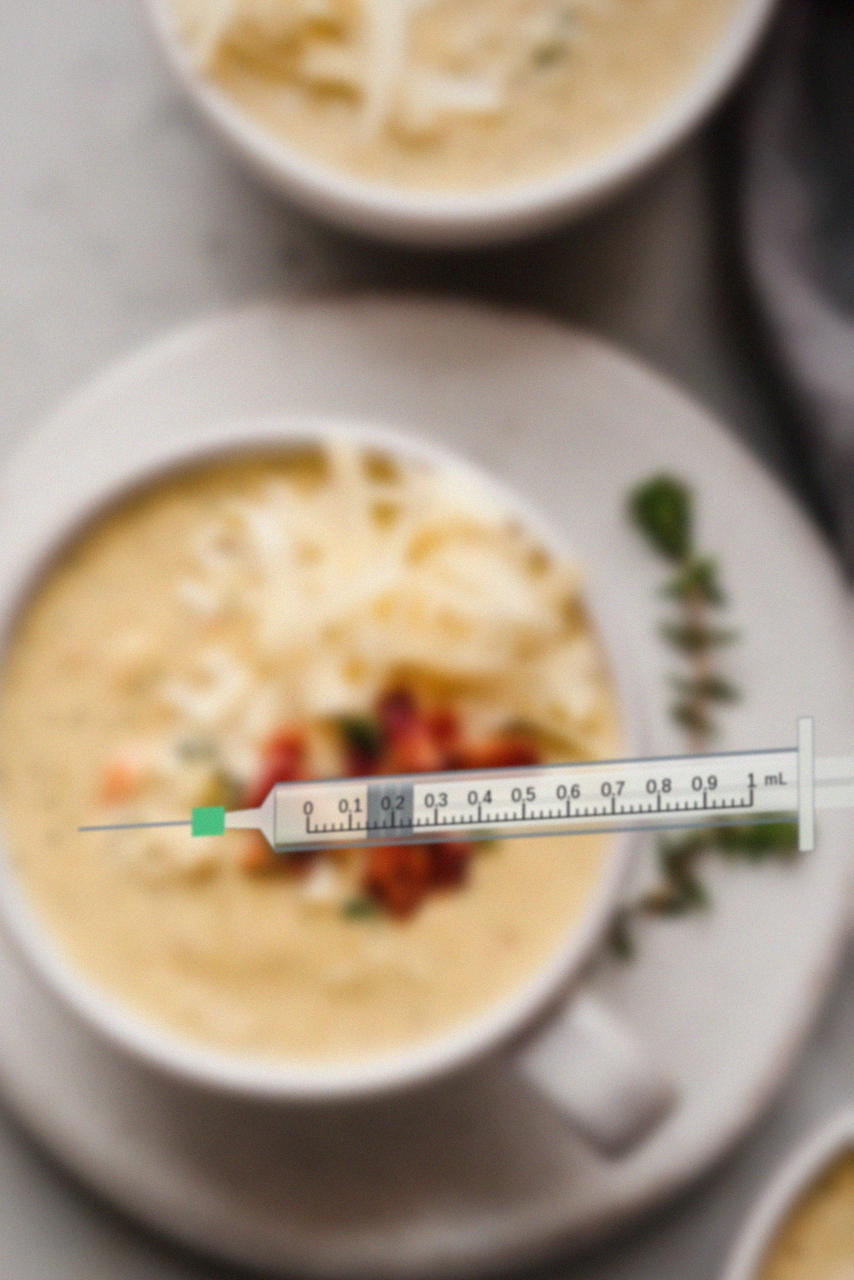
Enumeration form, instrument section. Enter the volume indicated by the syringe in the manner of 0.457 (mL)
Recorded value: 0.14 (mL)
